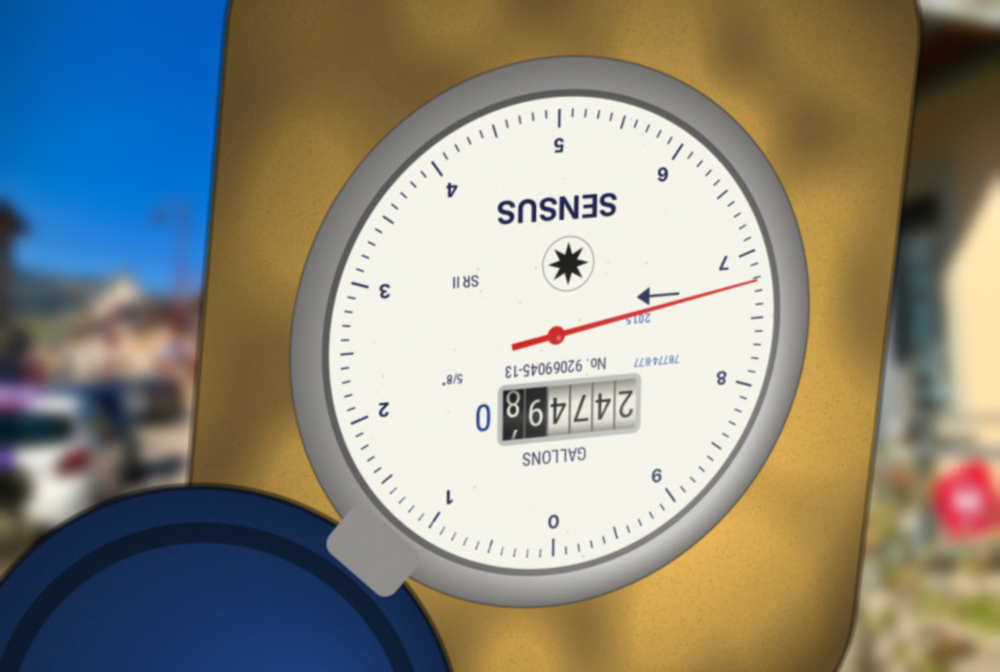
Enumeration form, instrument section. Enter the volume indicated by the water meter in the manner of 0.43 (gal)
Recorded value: 2474977.2 (gal)
